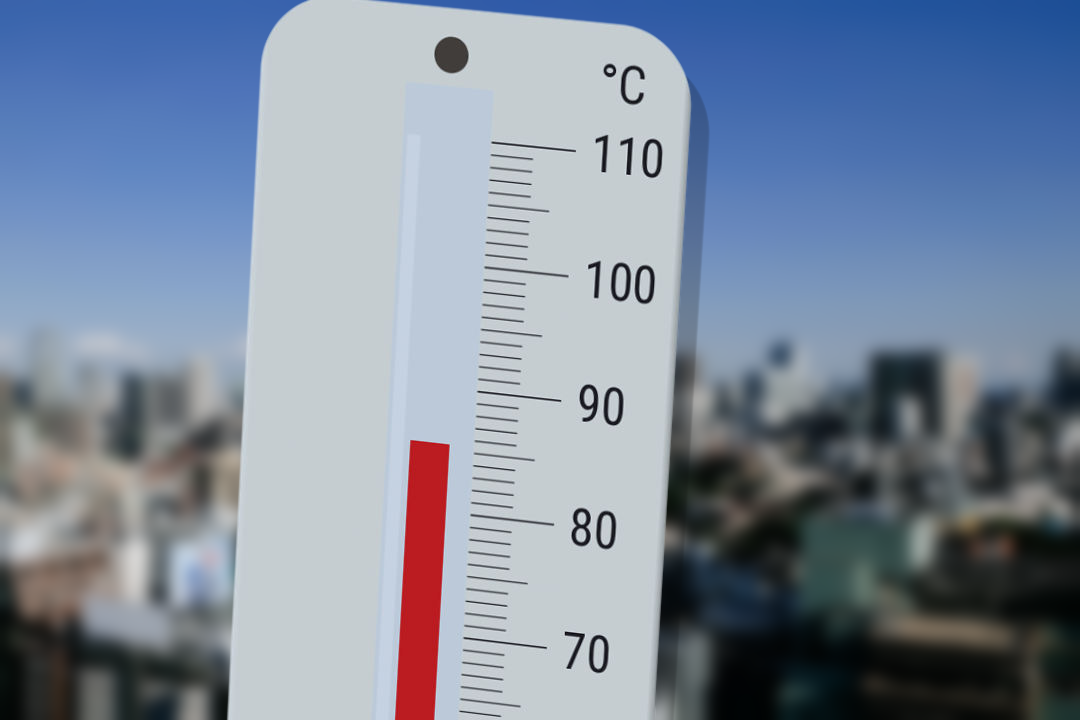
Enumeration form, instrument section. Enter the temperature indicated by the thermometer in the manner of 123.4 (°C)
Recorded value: 85.5 (°C)
